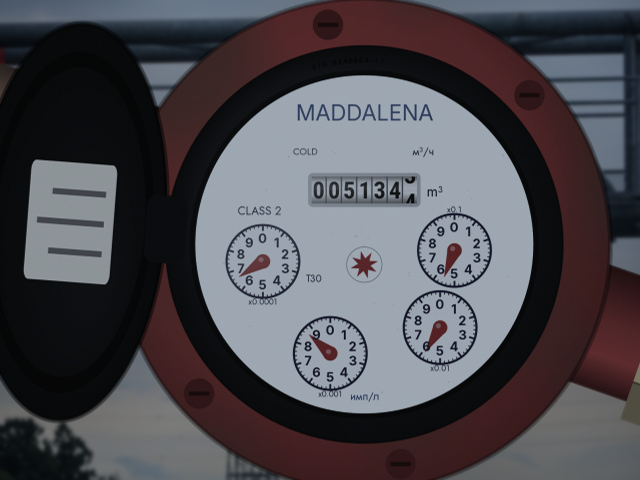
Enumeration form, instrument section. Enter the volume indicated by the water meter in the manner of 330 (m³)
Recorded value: 51343.5586 (m³)
